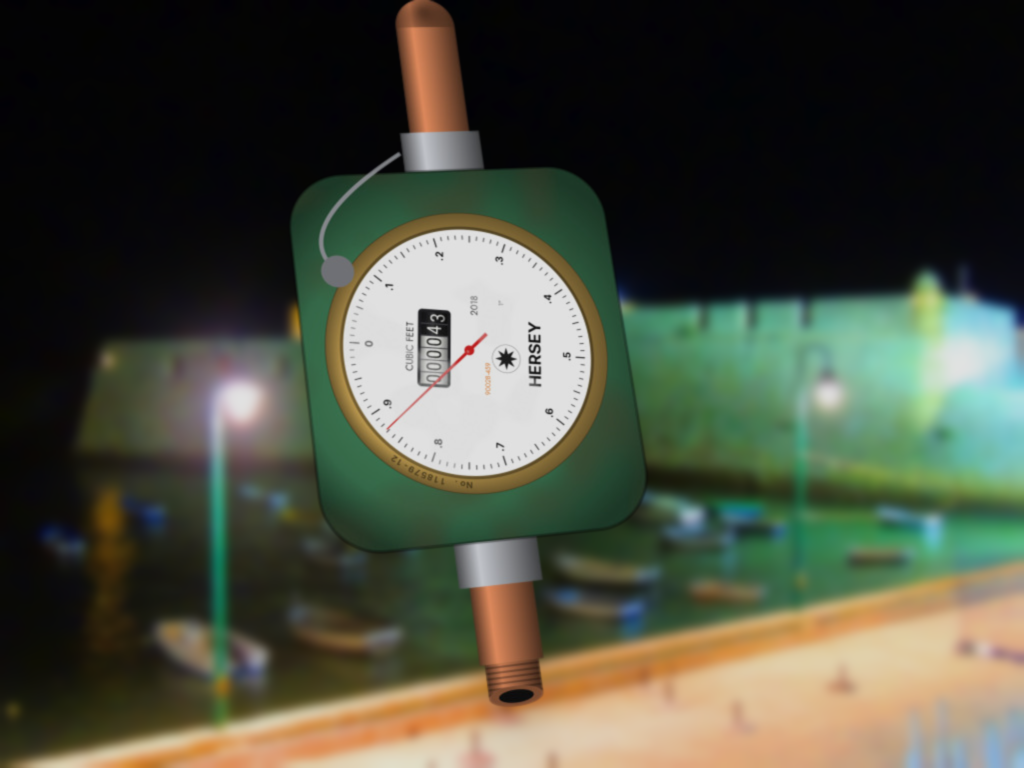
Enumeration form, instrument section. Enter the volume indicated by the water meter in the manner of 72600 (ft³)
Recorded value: 42.87 (ft³)
